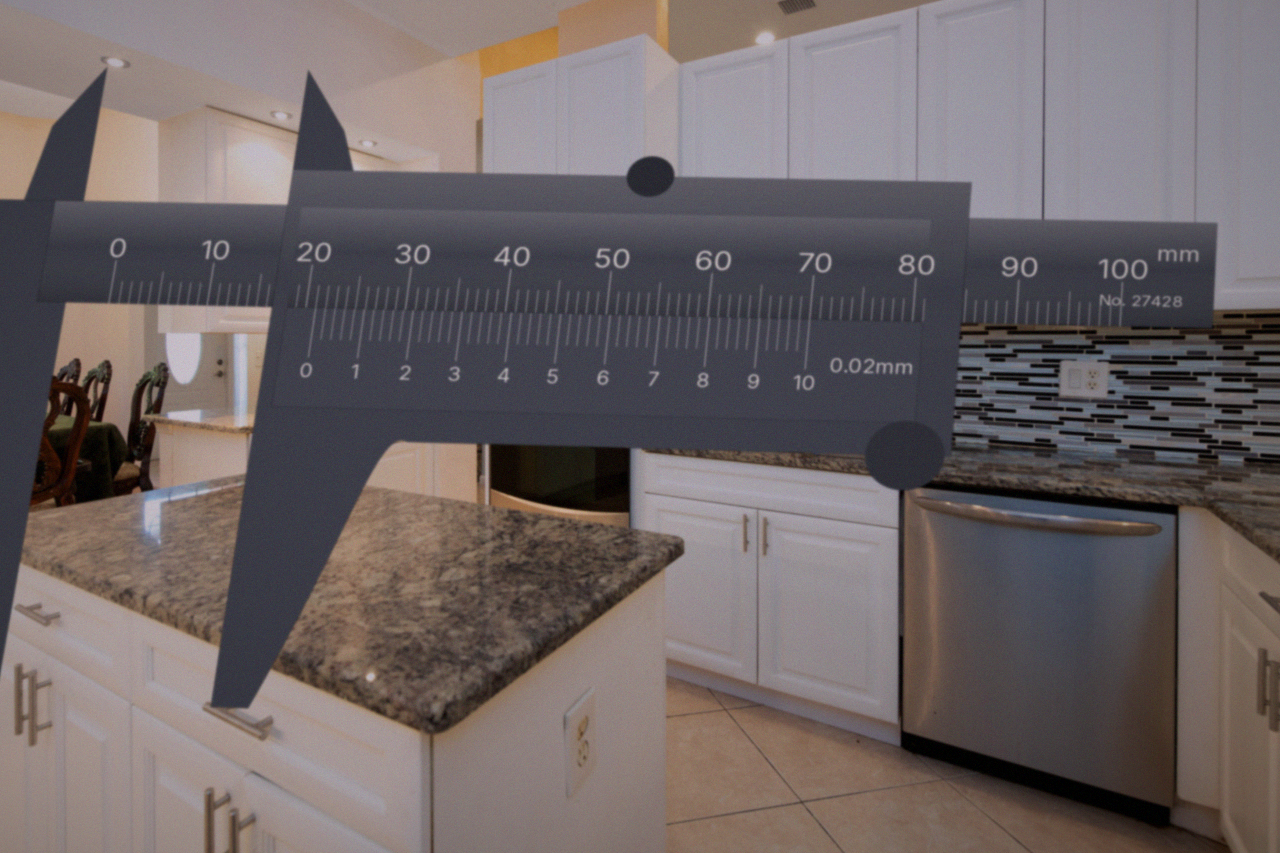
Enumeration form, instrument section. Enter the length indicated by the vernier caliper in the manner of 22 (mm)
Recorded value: 21.0 (mm)
